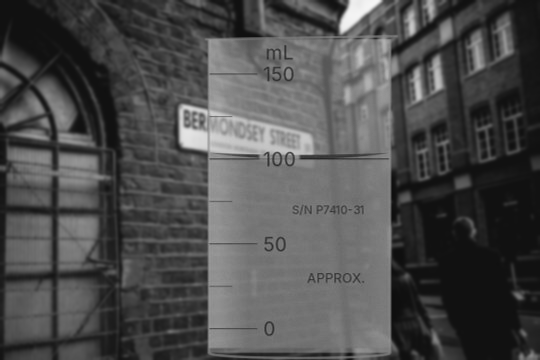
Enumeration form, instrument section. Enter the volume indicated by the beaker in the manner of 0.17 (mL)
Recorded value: 100 (mL)
